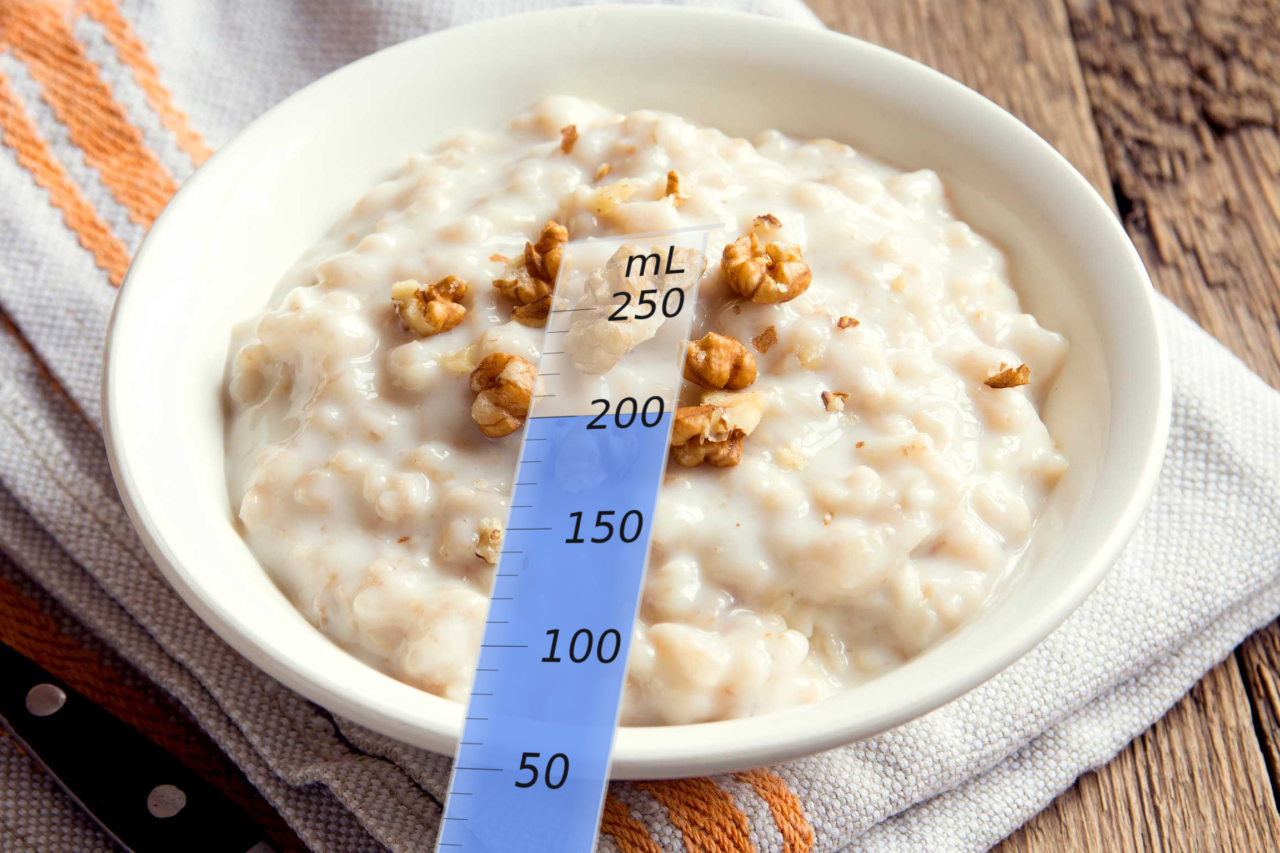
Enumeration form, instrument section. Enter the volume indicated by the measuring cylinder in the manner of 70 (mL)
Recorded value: 200 (mL)
